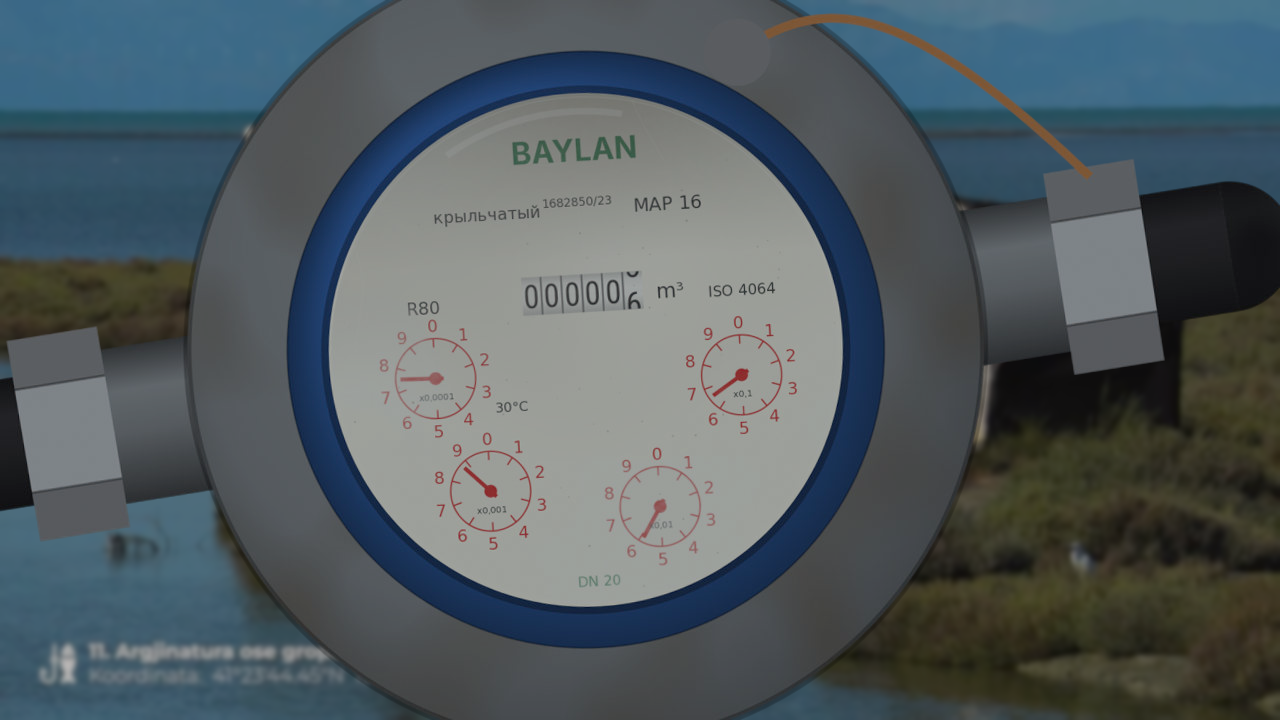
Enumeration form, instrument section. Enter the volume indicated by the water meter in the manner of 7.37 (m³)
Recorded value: 5.6587 (m³)
